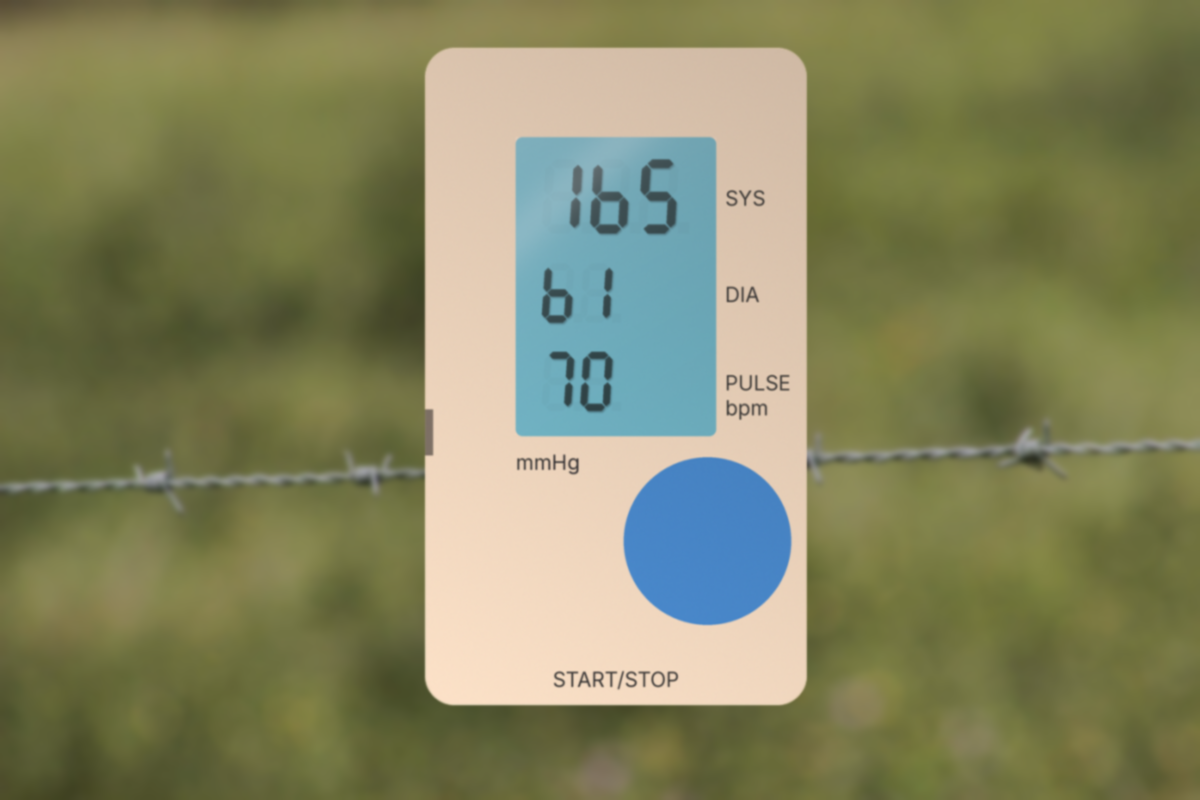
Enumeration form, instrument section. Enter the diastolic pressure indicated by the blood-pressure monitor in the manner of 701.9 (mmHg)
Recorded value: 61 (mmHg)
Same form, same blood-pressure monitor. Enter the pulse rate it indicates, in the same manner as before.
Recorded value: 70 (bpm)
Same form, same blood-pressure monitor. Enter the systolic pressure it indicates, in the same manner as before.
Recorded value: 165 (mmHg)
